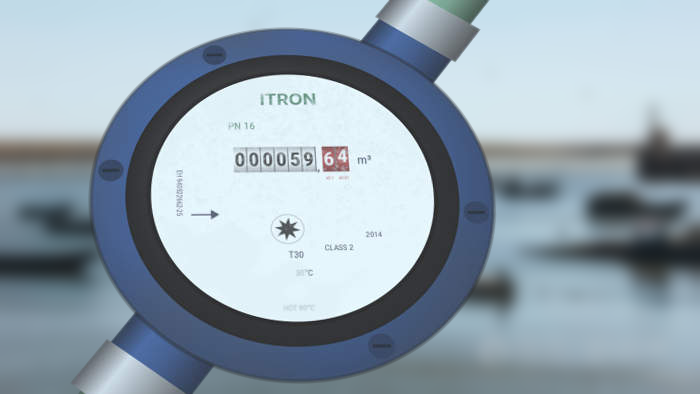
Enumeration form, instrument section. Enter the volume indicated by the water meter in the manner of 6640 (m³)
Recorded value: 59.64 (m³)
